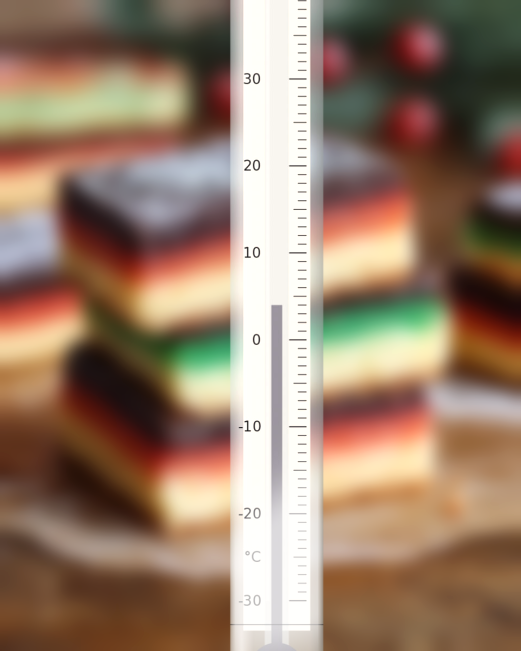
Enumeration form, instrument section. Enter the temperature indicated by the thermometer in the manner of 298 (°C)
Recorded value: 4 (°C)
